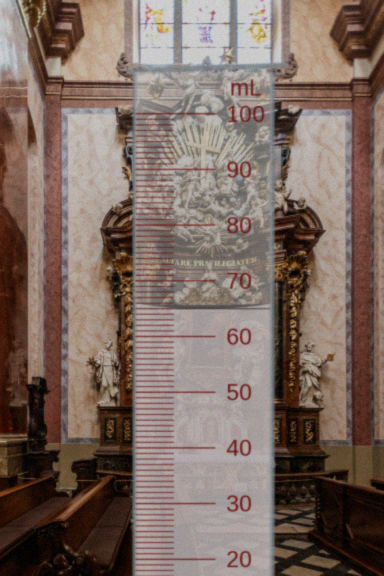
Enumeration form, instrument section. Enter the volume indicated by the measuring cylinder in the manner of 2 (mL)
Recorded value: 65 (mL)
